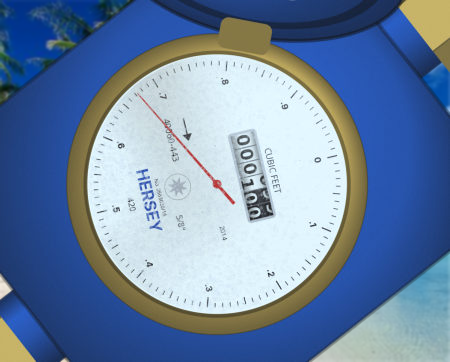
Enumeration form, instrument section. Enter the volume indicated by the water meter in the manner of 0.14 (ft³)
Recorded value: 99.67 (ft³)
